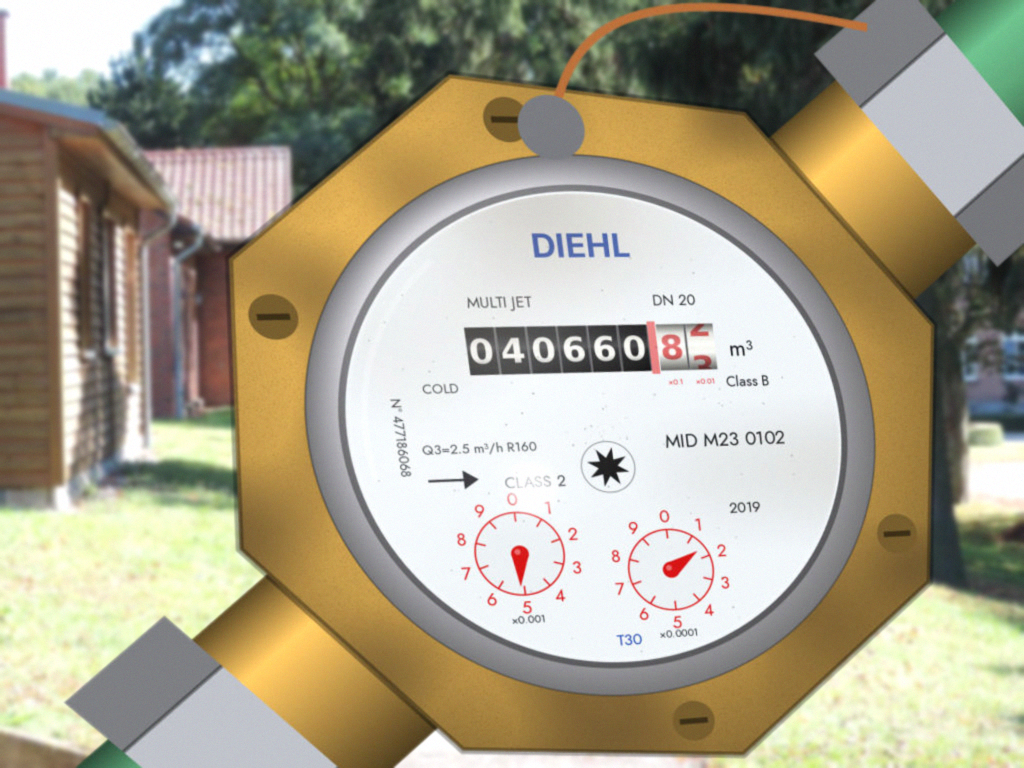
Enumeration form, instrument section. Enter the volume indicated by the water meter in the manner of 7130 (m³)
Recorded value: 40660.8251 (m³)
